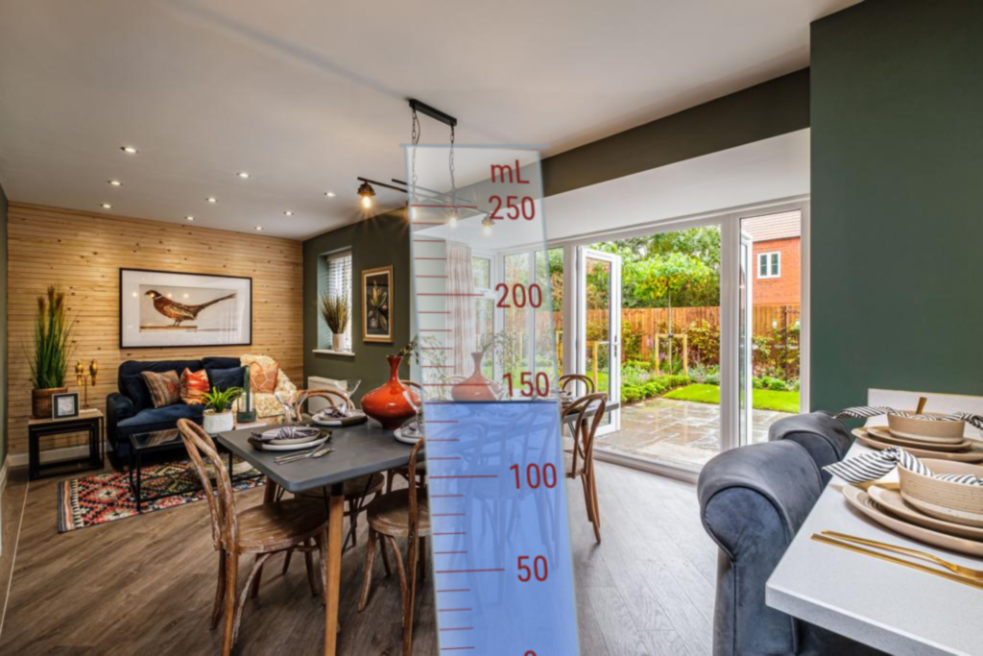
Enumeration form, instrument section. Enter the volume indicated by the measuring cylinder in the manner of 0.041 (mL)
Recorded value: 140 (mL)
